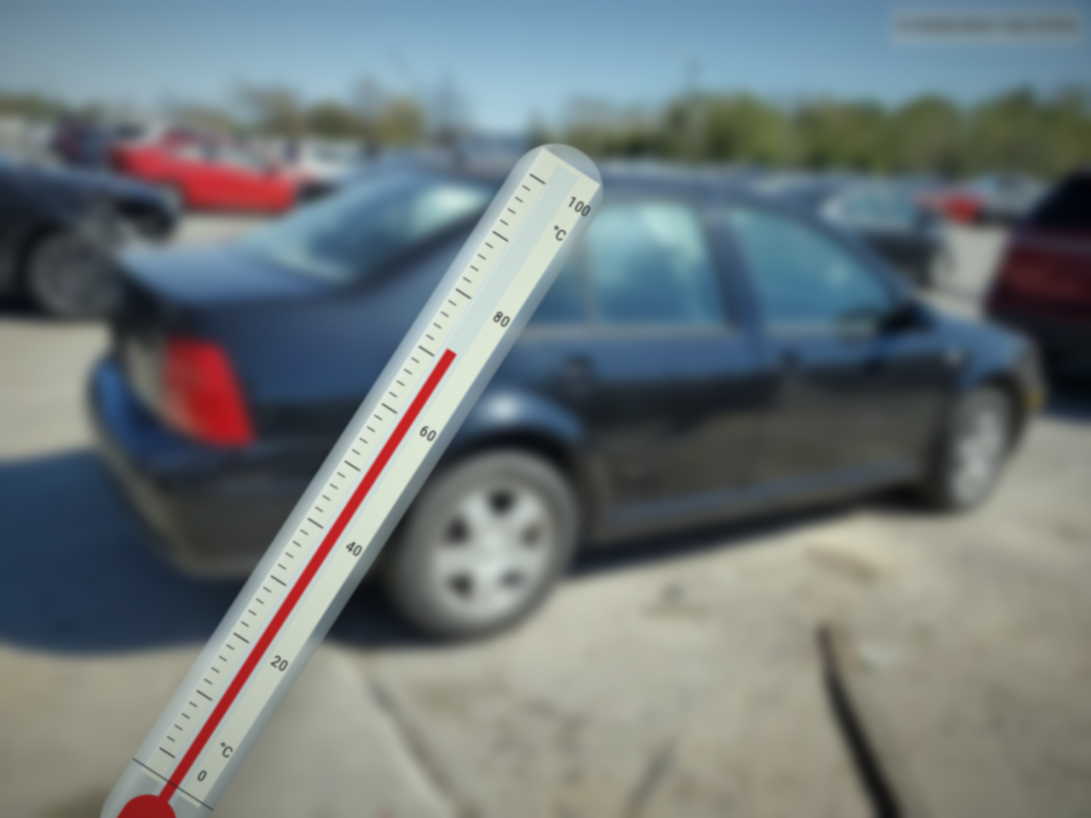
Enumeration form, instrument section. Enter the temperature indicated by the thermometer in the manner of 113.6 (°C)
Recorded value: 72 (°C)
